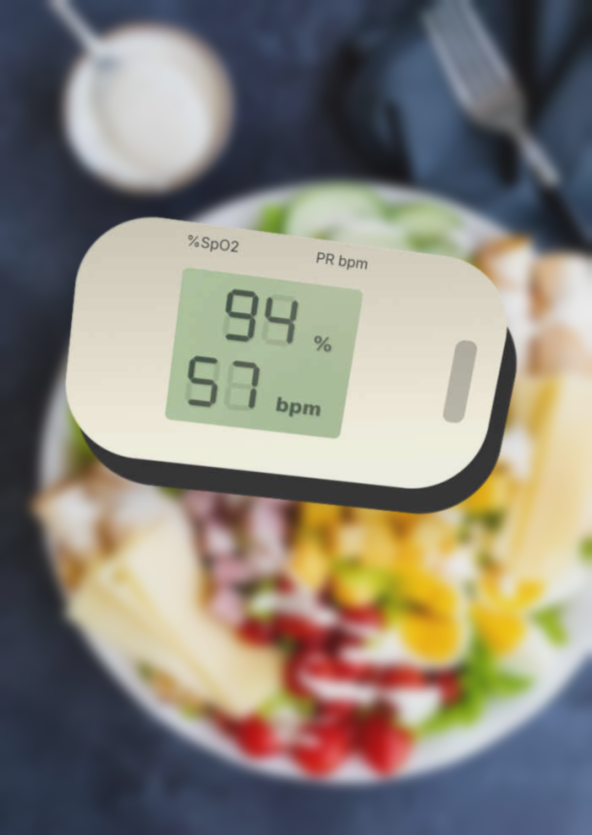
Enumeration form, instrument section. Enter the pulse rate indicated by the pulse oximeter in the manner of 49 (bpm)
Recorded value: 57 (bpm)
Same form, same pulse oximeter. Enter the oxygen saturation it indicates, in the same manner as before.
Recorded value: 94 (%)
